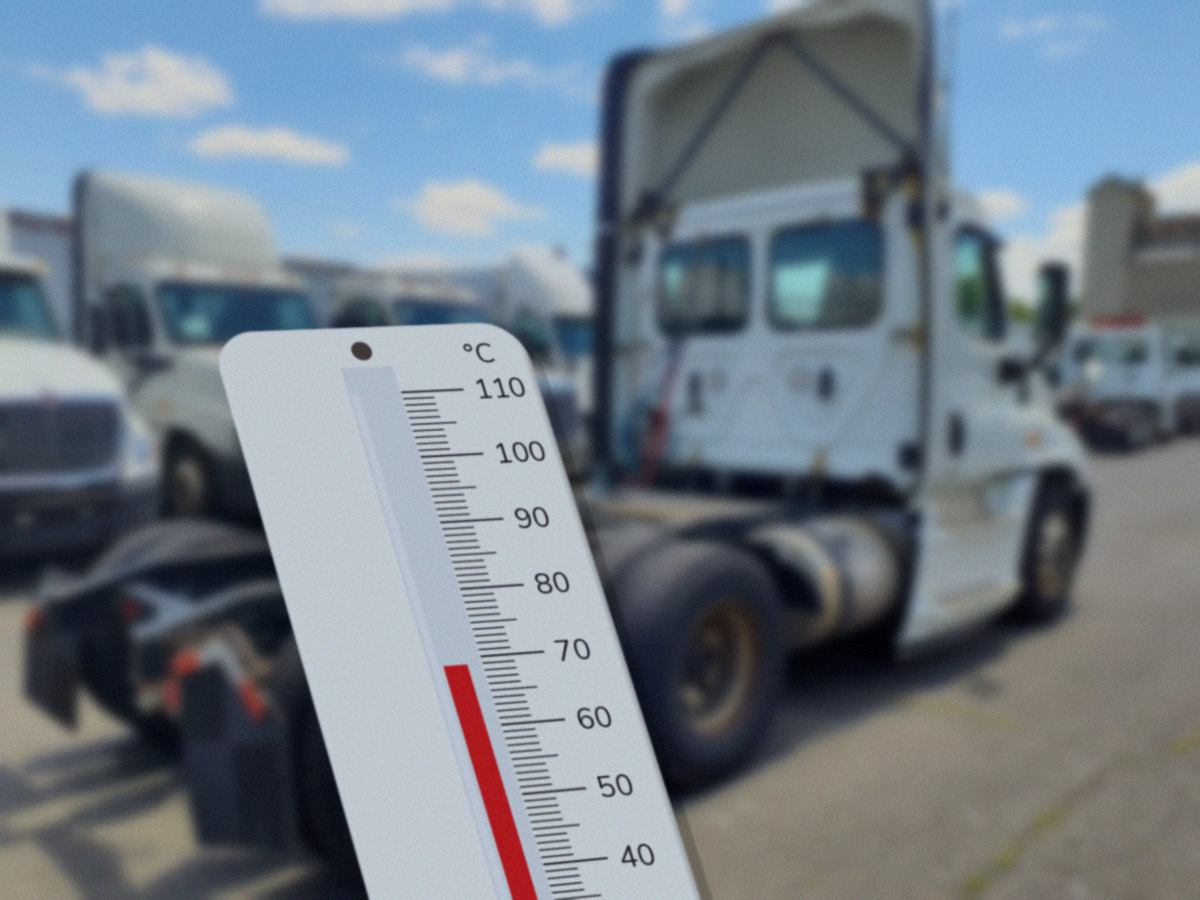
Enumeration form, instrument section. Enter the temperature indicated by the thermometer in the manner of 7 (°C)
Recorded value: 69 (°C)
